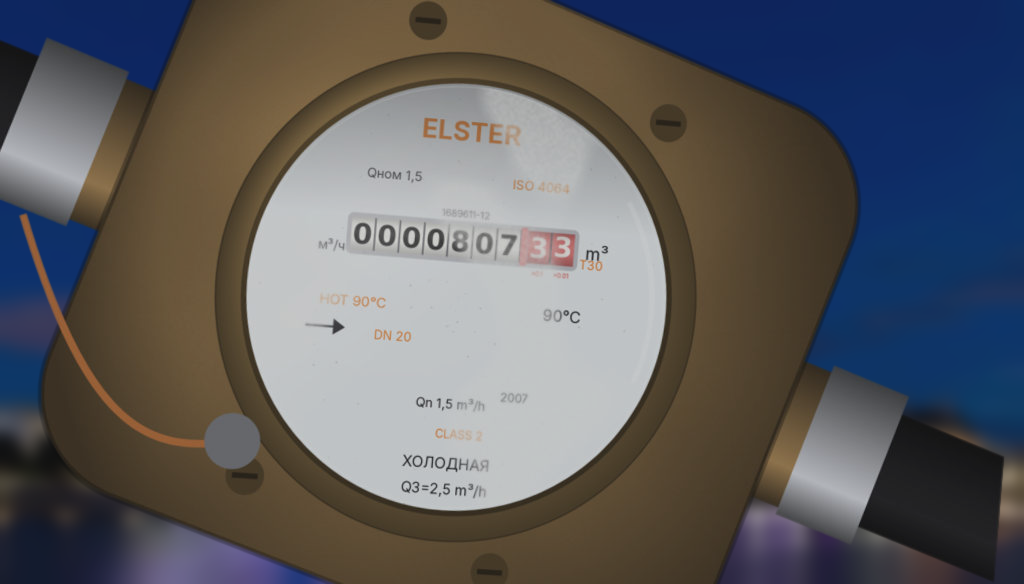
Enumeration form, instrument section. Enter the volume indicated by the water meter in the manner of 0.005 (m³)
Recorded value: 807.33 (m³)
